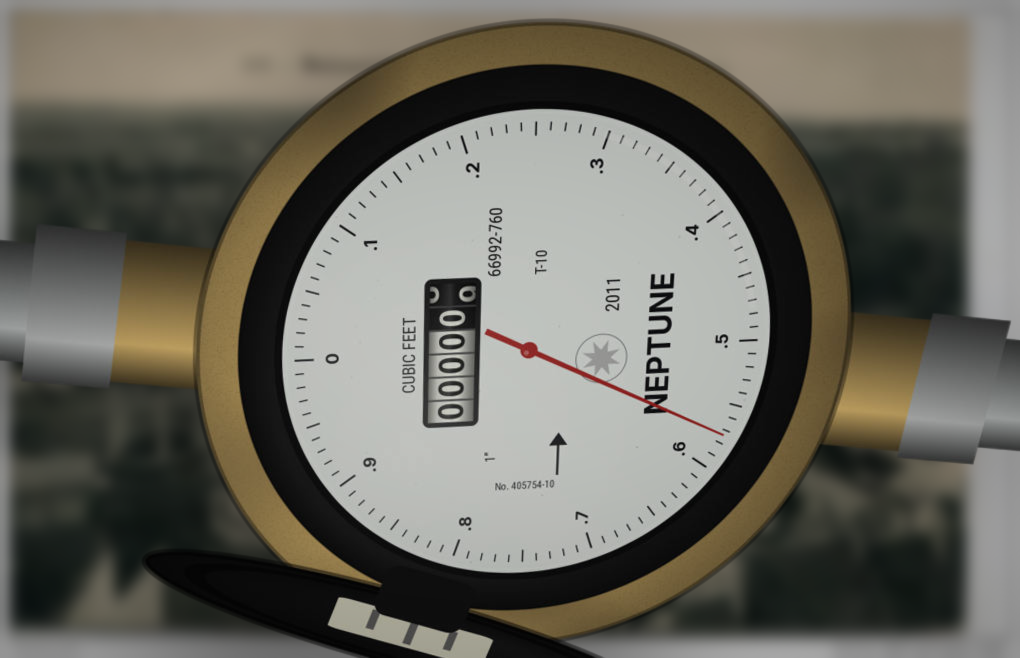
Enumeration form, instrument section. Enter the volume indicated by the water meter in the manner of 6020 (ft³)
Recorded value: 8.57 (ft³)
